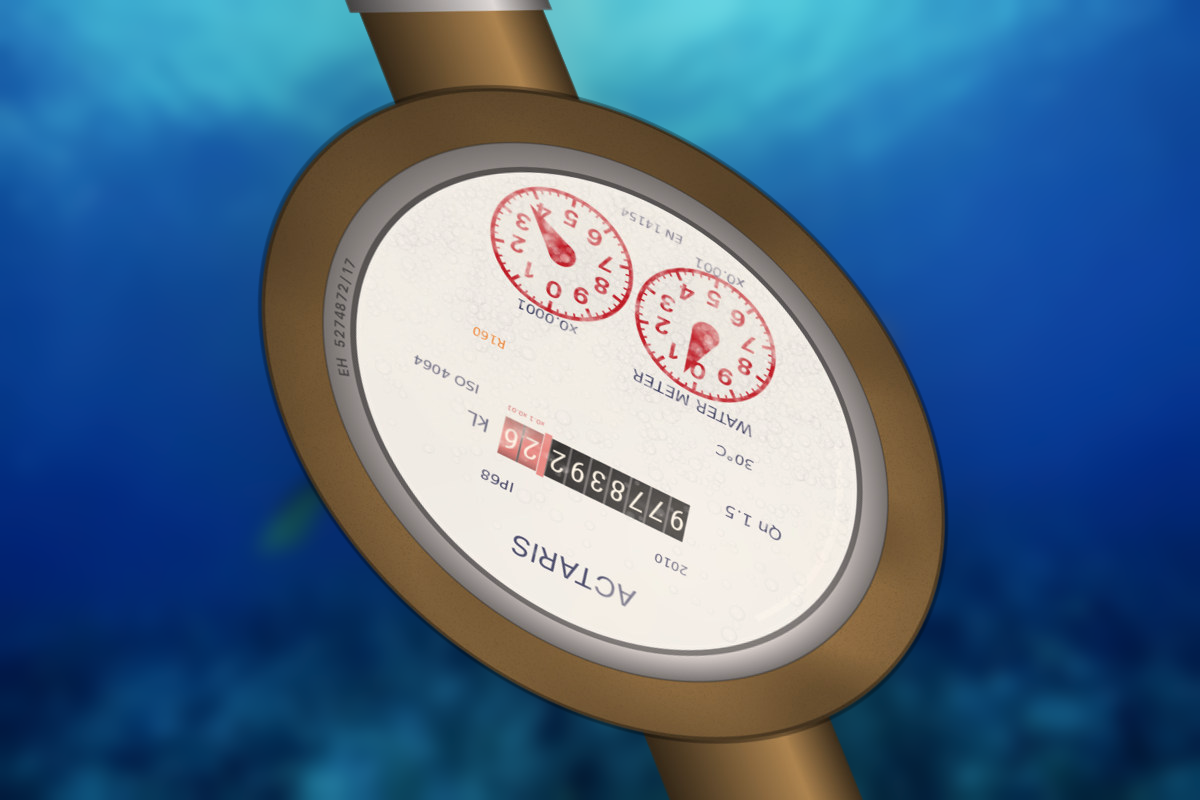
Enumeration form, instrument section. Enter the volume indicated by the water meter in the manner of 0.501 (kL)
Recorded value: 9778392.2603 (kL)
